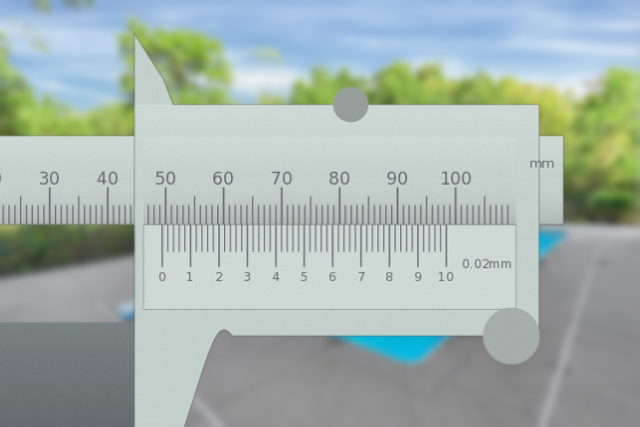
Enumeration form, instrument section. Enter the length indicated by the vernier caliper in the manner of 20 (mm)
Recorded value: 49.4 (mm)
